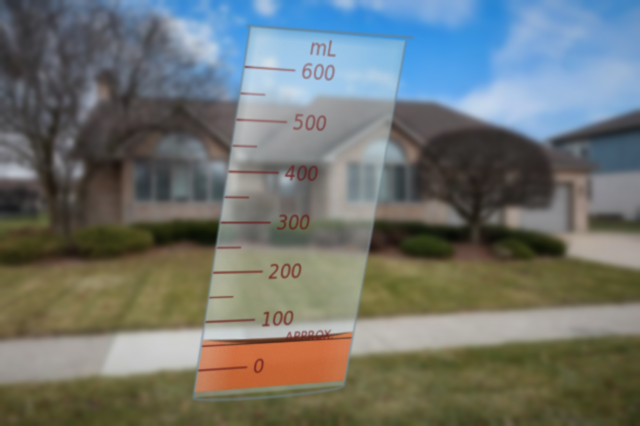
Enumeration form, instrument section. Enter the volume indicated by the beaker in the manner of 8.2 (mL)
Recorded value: 50 (mL)
